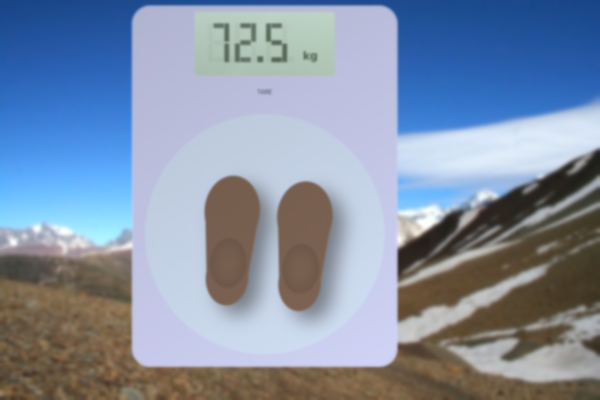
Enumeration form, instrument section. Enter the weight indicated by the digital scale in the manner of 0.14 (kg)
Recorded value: 72.5 (kg)
